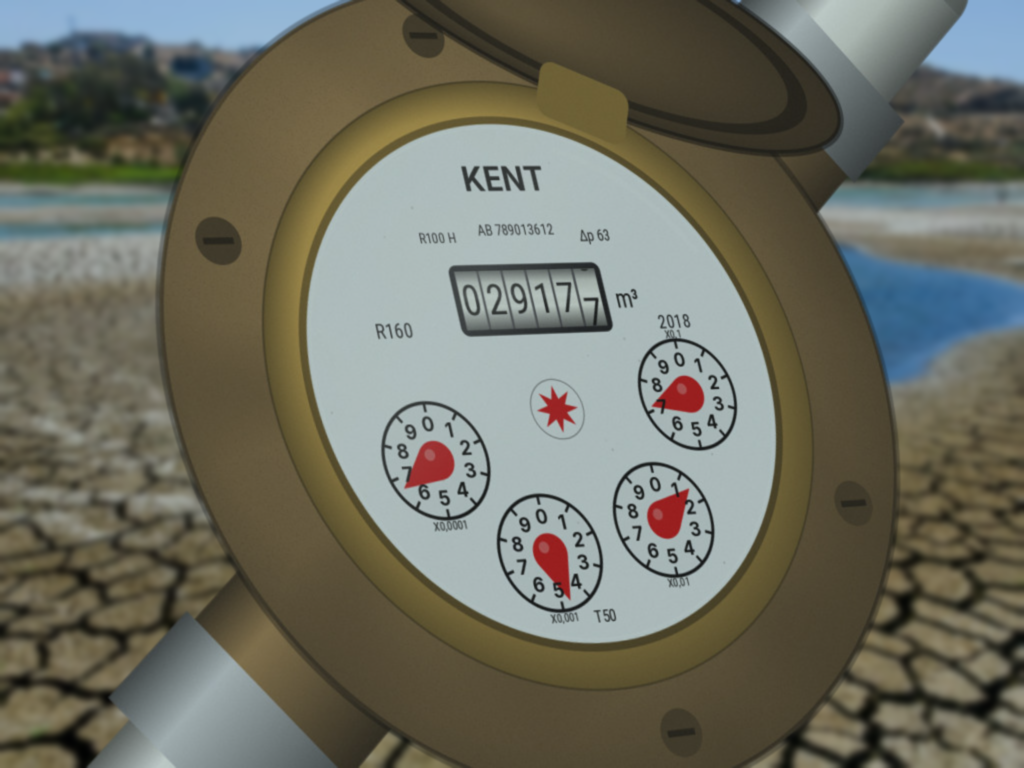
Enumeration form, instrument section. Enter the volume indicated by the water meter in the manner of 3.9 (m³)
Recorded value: 29176.7146 (m³)
